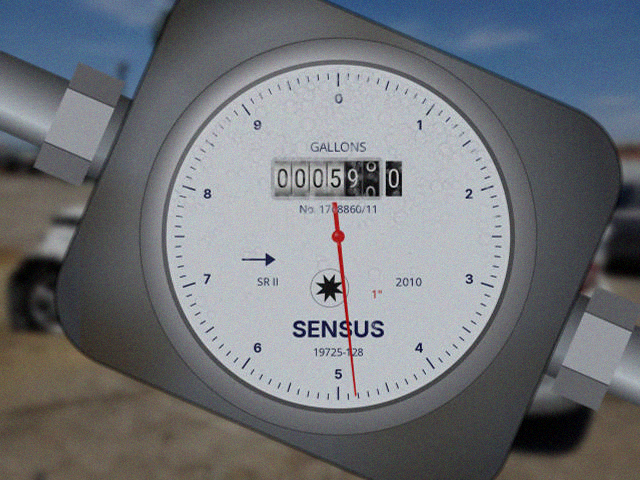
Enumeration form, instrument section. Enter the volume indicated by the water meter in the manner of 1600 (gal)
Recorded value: 5984.8 (gal)
